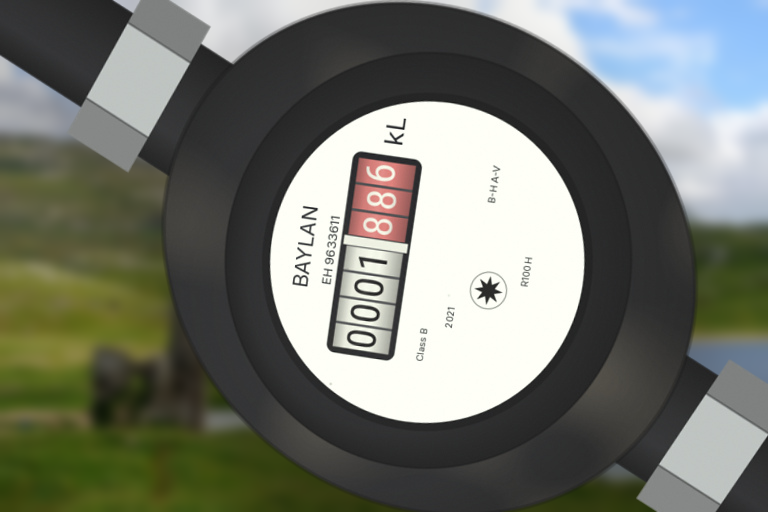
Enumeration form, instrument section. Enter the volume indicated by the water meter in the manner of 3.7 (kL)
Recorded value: 1.886 (kL)
